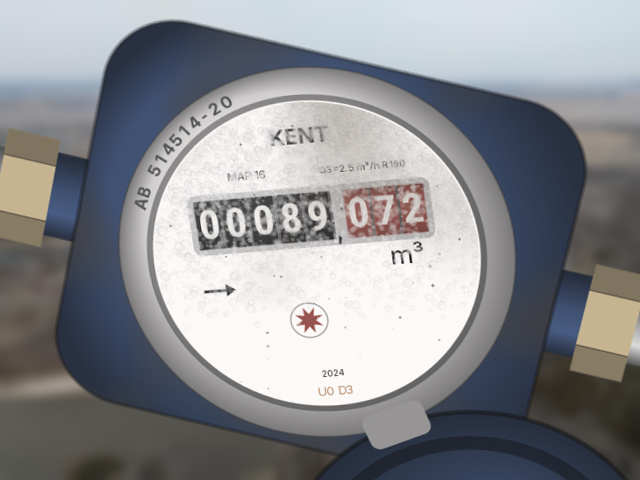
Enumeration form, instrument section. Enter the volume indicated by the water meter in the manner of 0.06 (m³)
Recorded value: 89.072 (m³)
